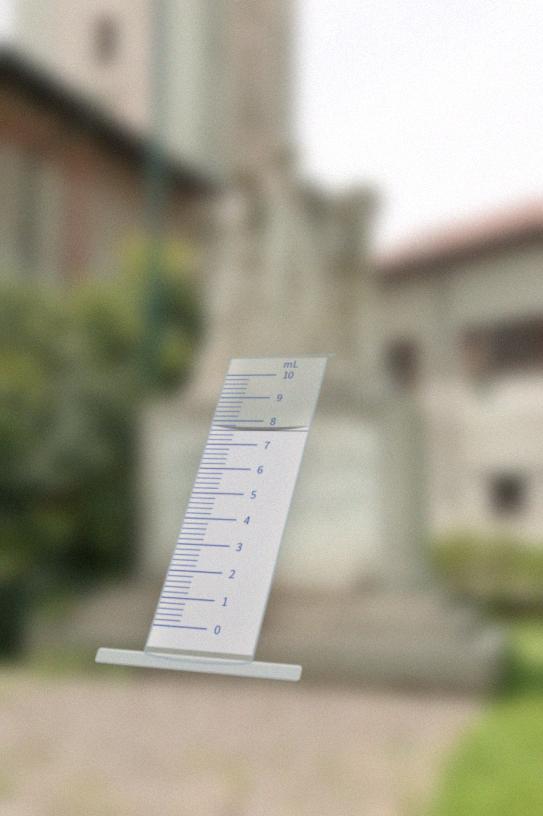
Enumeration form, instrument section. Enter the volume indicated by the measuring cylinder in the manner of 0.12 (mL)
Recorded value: 7.6 (mL)
